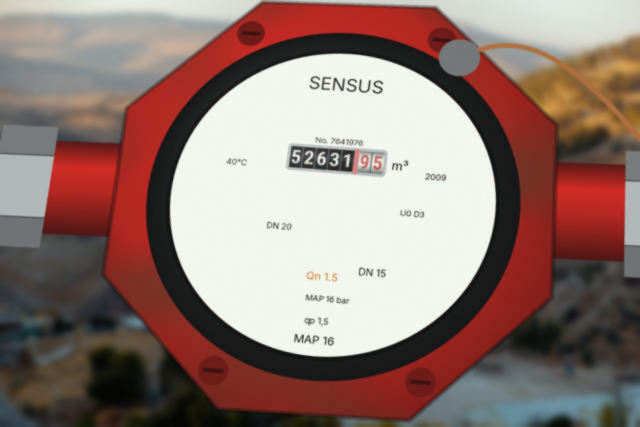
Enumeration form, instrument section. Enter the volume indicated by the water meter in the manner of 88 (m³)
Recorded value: 52631.95 (m³)
